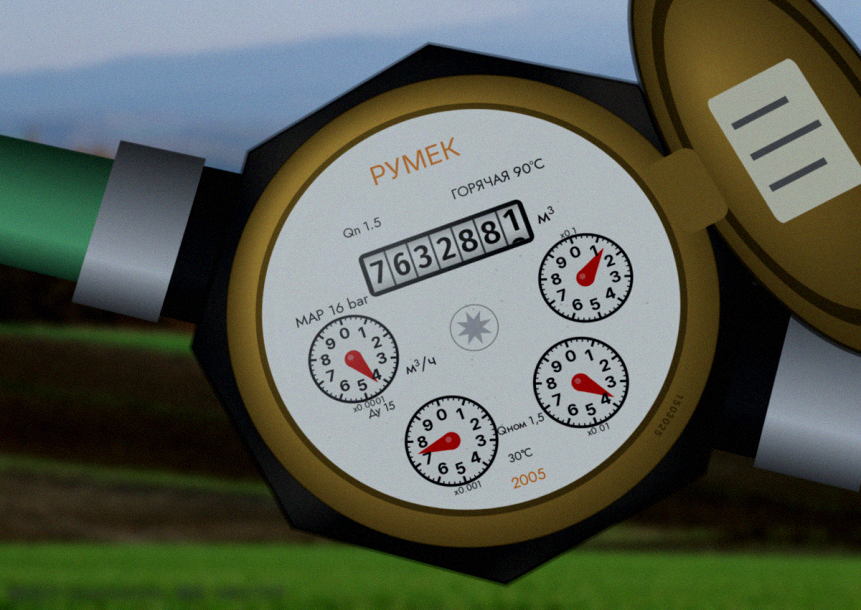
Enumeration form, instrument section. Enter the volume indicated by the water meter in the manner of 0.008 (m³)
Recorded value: 7632881.1374 (m³)
